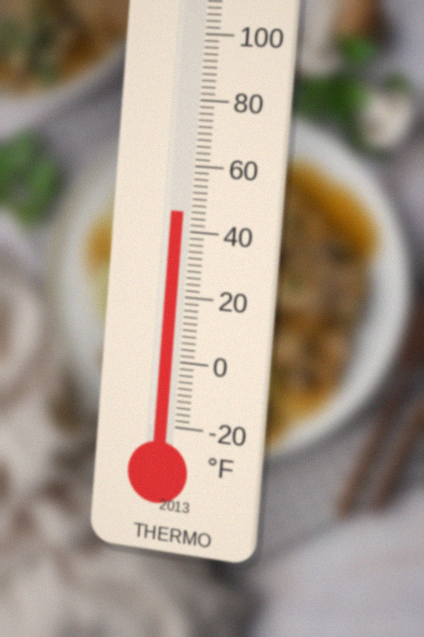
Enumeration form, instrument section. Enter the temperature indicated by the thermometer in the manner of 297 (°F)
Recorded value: 46 (°F)
